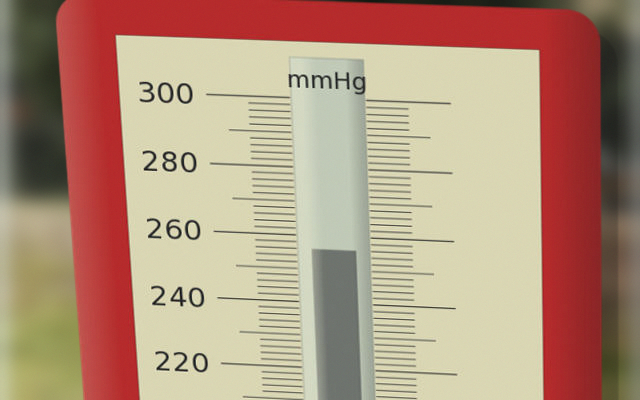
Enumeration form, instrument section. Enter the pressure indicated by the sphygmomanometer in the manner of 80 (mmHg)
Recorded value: 256 (mmHg)
